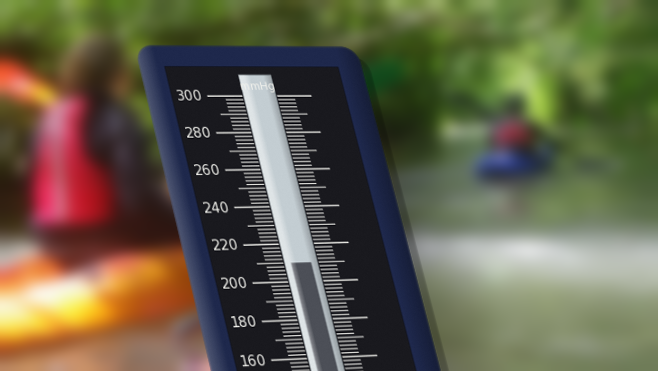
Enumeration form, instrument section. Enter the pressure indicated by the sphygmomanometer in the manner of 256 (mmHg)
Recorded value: 210 (mmHg)
